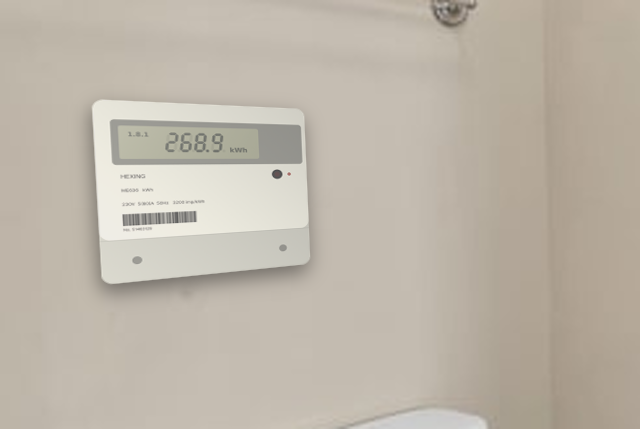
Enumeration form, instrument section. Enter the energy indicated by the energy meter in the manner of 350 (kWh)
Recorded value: 268.9 (kWh)
